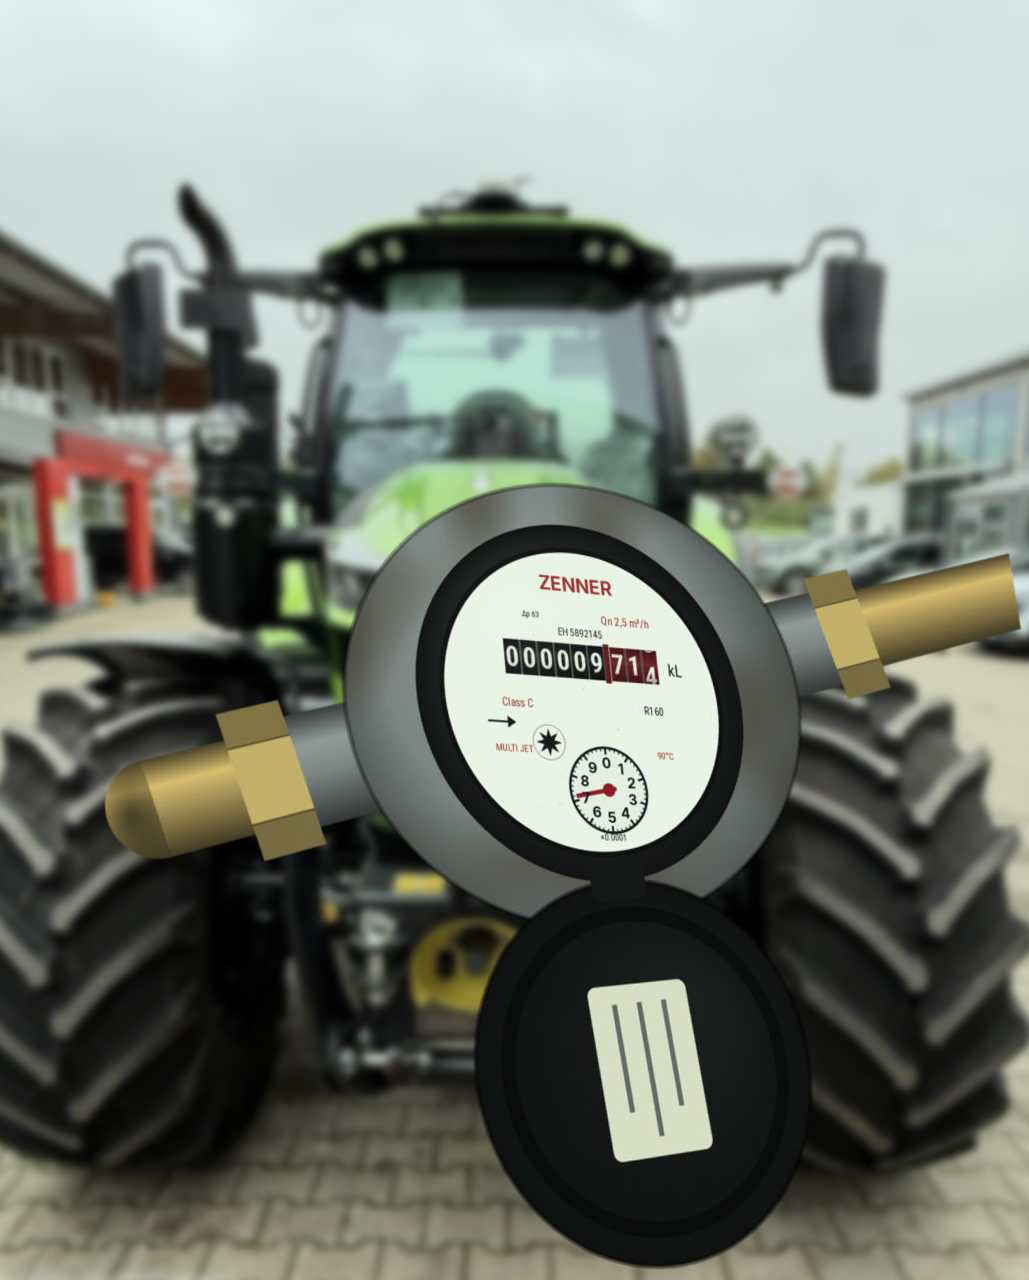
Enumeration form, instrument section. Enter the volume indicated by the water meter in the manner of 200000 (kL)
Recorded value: 9.7137 (kL)
